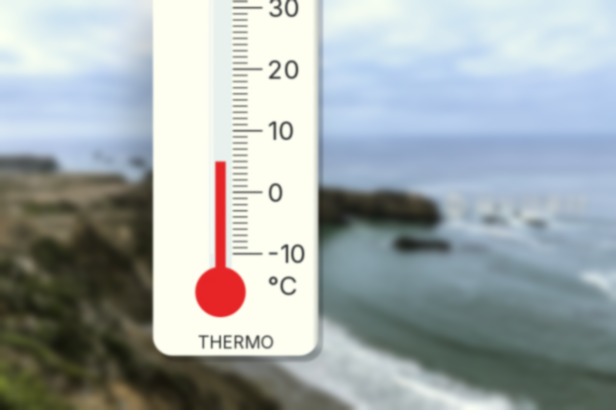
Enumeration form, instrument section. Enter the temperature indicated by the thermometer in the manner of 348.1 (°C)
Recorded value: 5 (°C)
